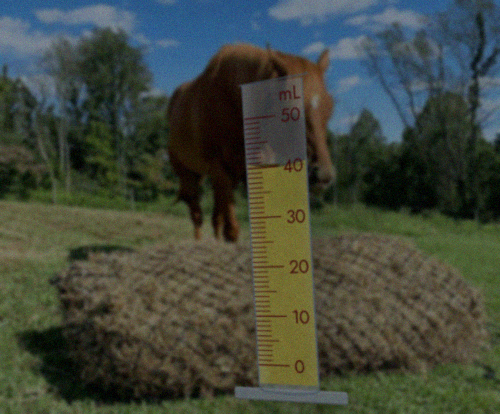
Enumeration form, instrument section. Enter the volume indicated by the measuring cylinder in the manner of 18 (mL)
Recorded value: 40 (mL)
